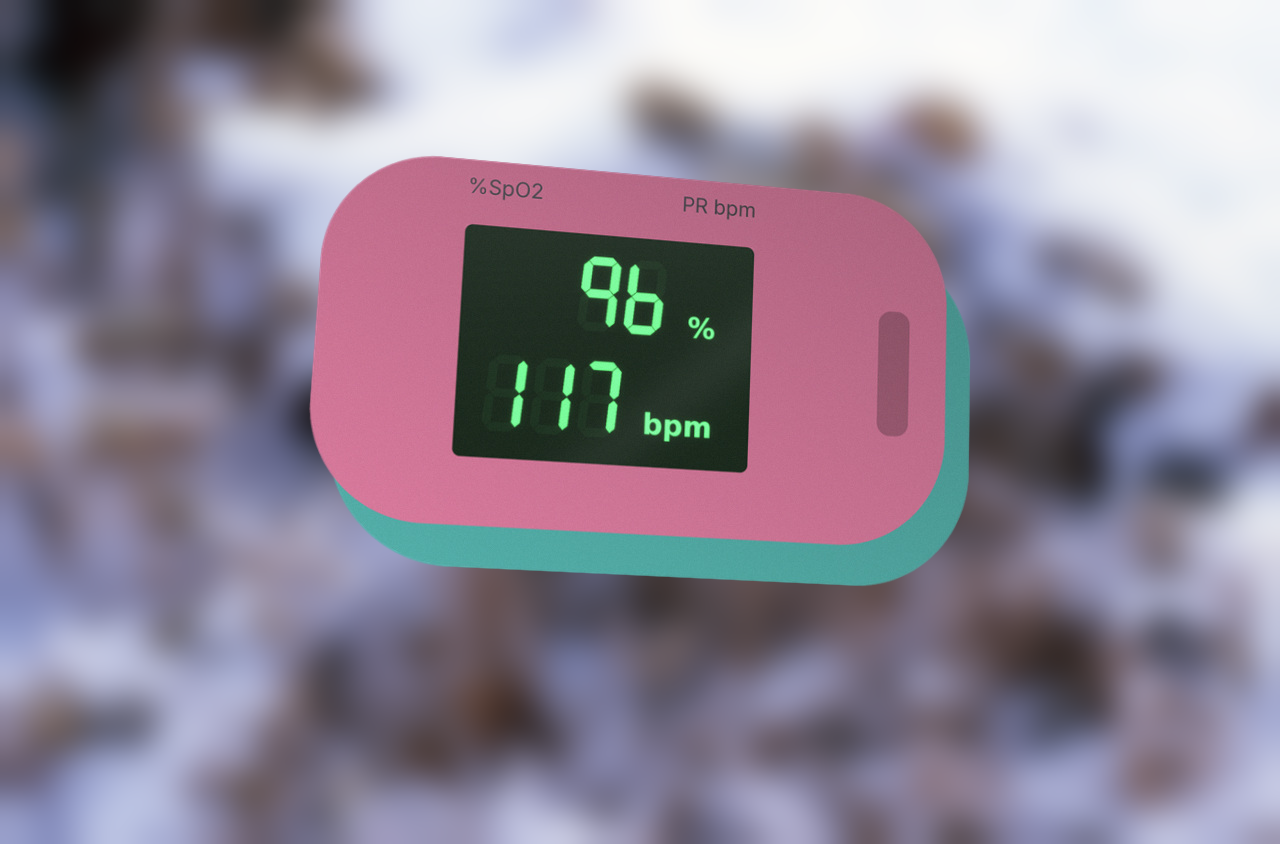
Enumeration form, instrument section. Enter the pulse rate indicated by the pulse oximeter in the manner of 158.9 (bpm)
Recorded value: 117 (bpm)
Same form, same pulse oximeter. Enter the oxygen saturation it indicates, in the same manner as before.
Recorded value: 96 (%)
